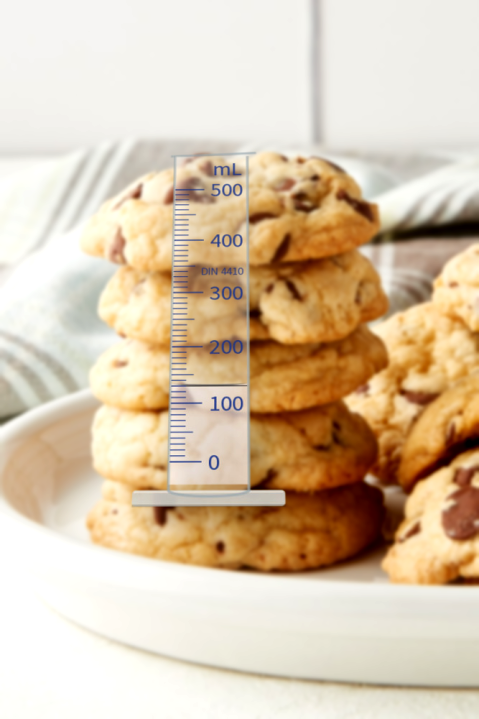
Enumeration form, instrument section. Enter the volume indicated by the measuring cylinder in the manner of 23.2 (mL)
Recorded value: 130 (mL)
